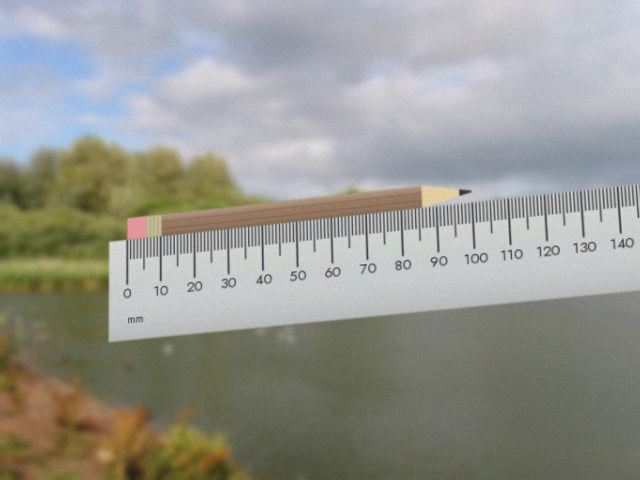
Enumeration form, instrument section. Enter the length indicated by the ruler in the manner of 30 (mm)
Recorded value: 100 (mm)
